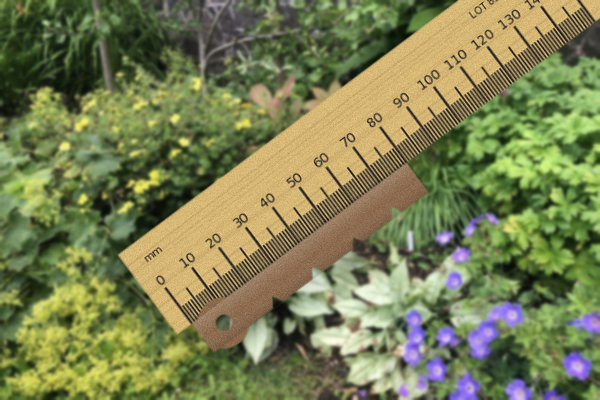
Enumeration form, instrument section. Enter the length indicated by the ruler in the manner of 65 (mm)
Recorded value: 80 (mm)
